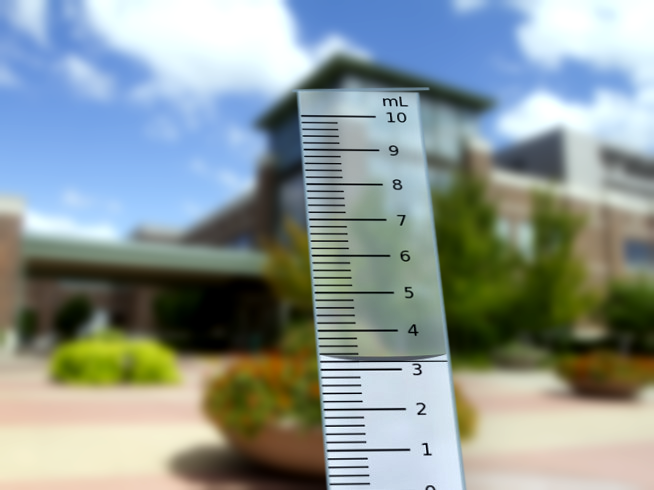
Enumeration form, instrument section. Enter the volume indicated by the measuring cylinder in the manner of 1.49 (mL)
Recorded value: 3.2 (mL)
